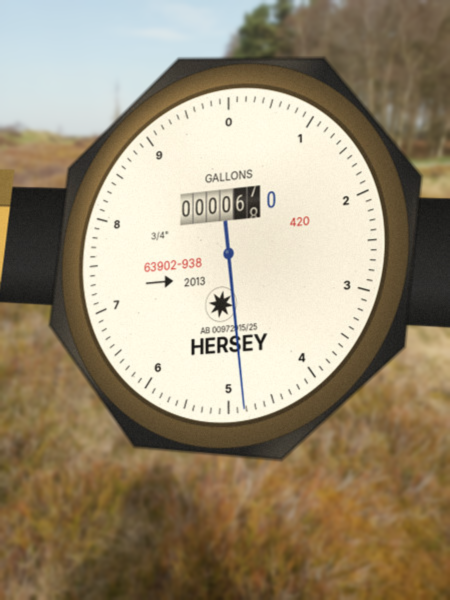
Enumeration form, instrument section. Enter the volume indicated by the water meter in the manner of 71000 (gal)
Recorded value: 674.8 (gal)
